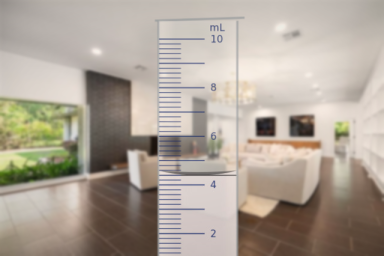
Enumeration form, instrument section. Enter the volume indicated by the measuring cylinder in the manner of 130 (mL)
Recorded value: 4.4 (mL)
